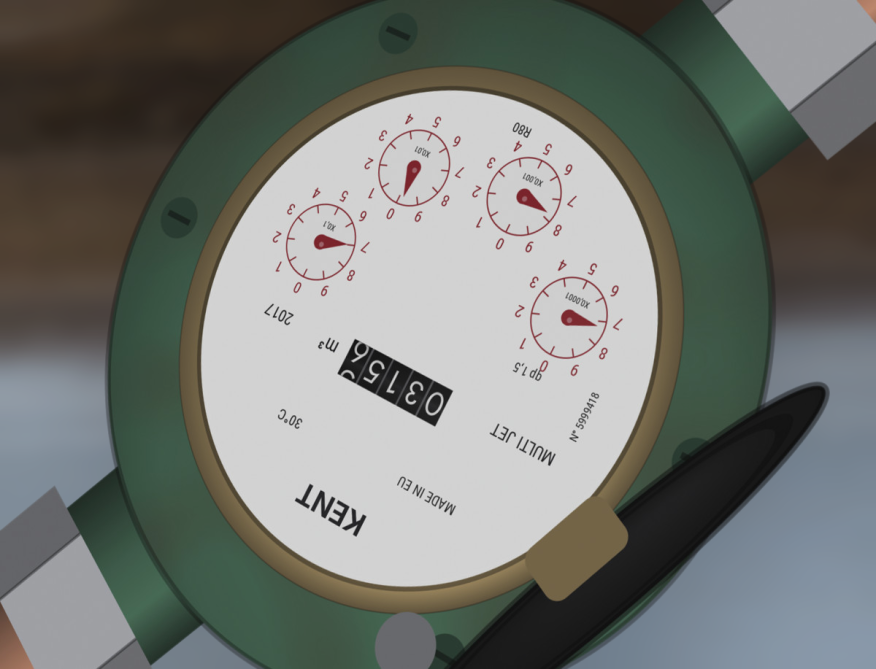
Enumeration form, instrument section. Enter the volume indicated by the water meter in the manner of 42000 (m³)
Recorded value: 3155.6977 (m³)
